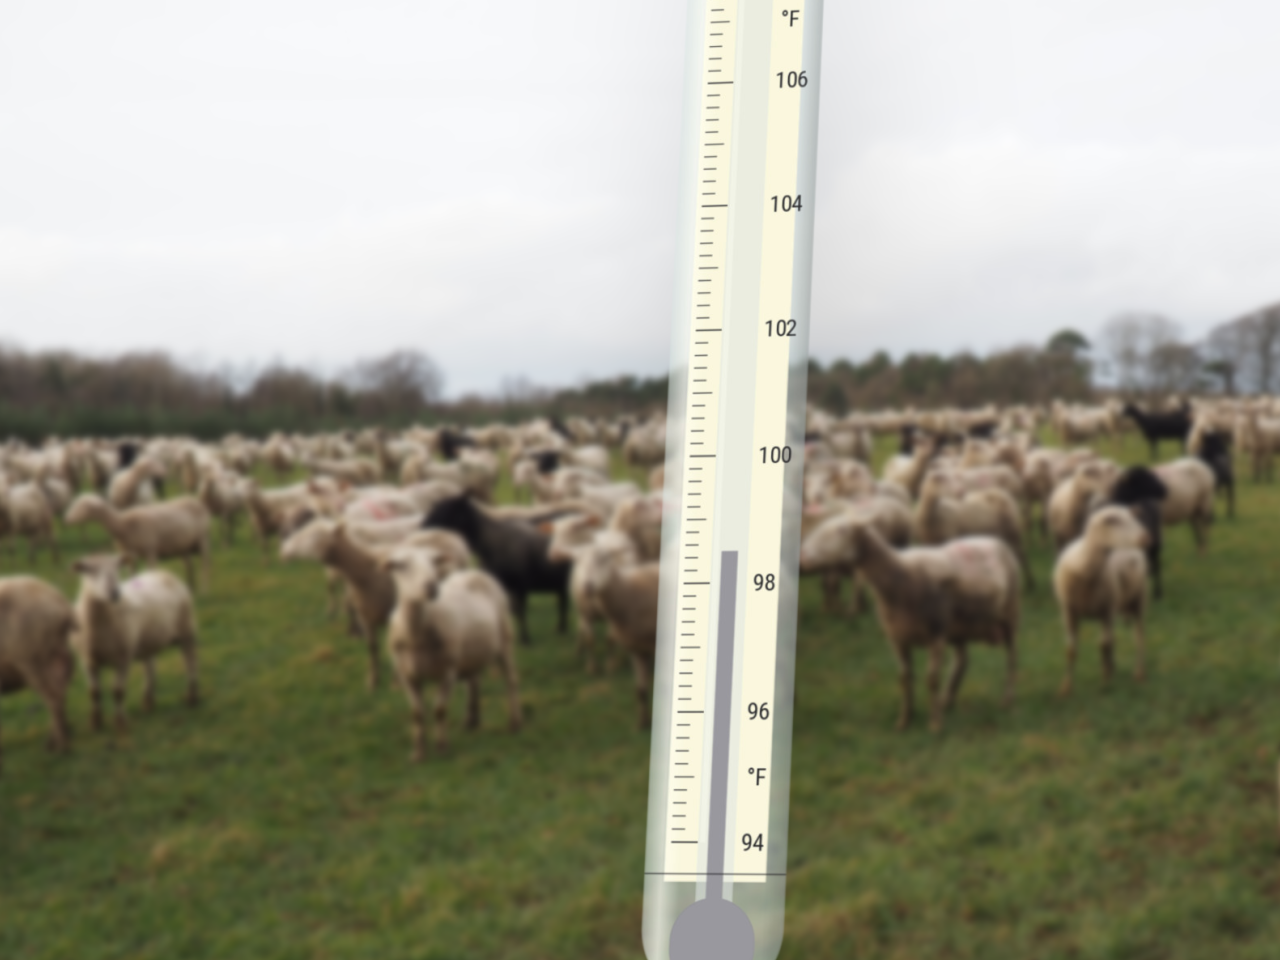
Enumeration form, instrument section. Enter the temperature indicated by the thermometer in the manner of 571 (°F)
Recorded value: 98.5 (°F)
